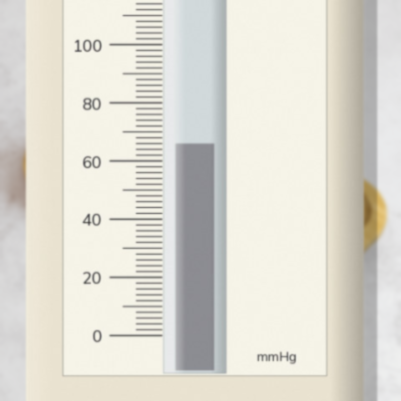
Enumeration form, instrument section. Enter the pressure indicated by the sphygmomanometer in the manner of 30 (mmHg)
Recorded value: 66 (mmHg)
